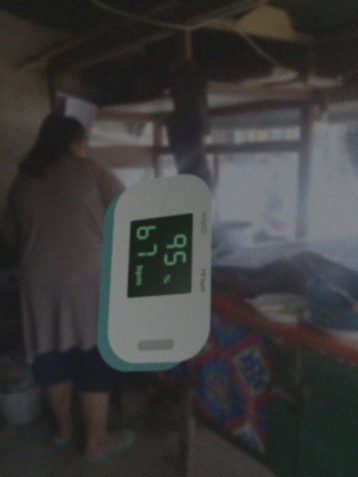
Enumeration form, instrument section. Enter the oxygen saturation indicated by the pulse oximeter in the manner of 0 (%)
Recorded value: 95 (%)
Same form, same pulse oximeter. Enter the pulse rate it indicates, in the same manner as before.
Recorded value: 67 (bpm)
